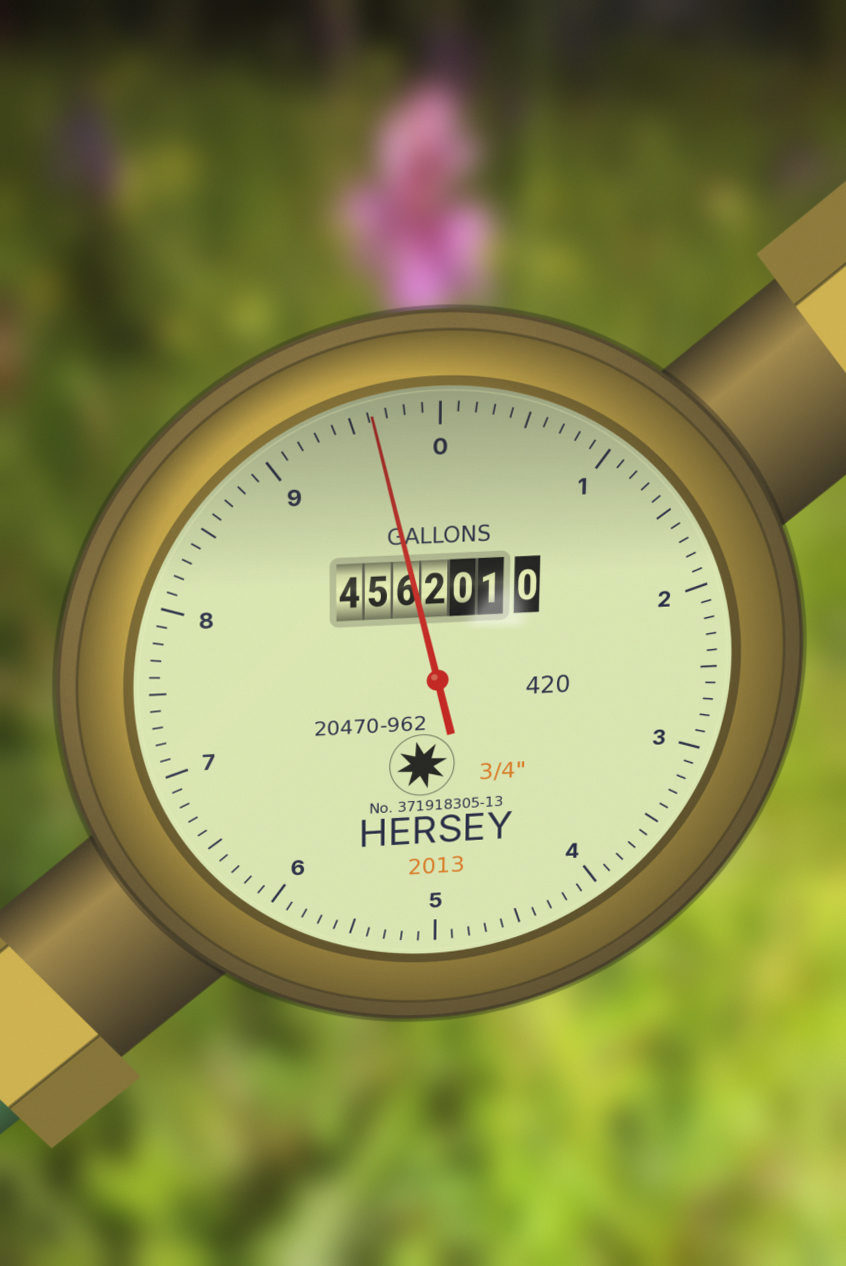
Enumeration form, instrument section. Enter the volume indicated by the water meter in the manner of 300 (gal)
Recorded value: 4562009.6 (gal)
